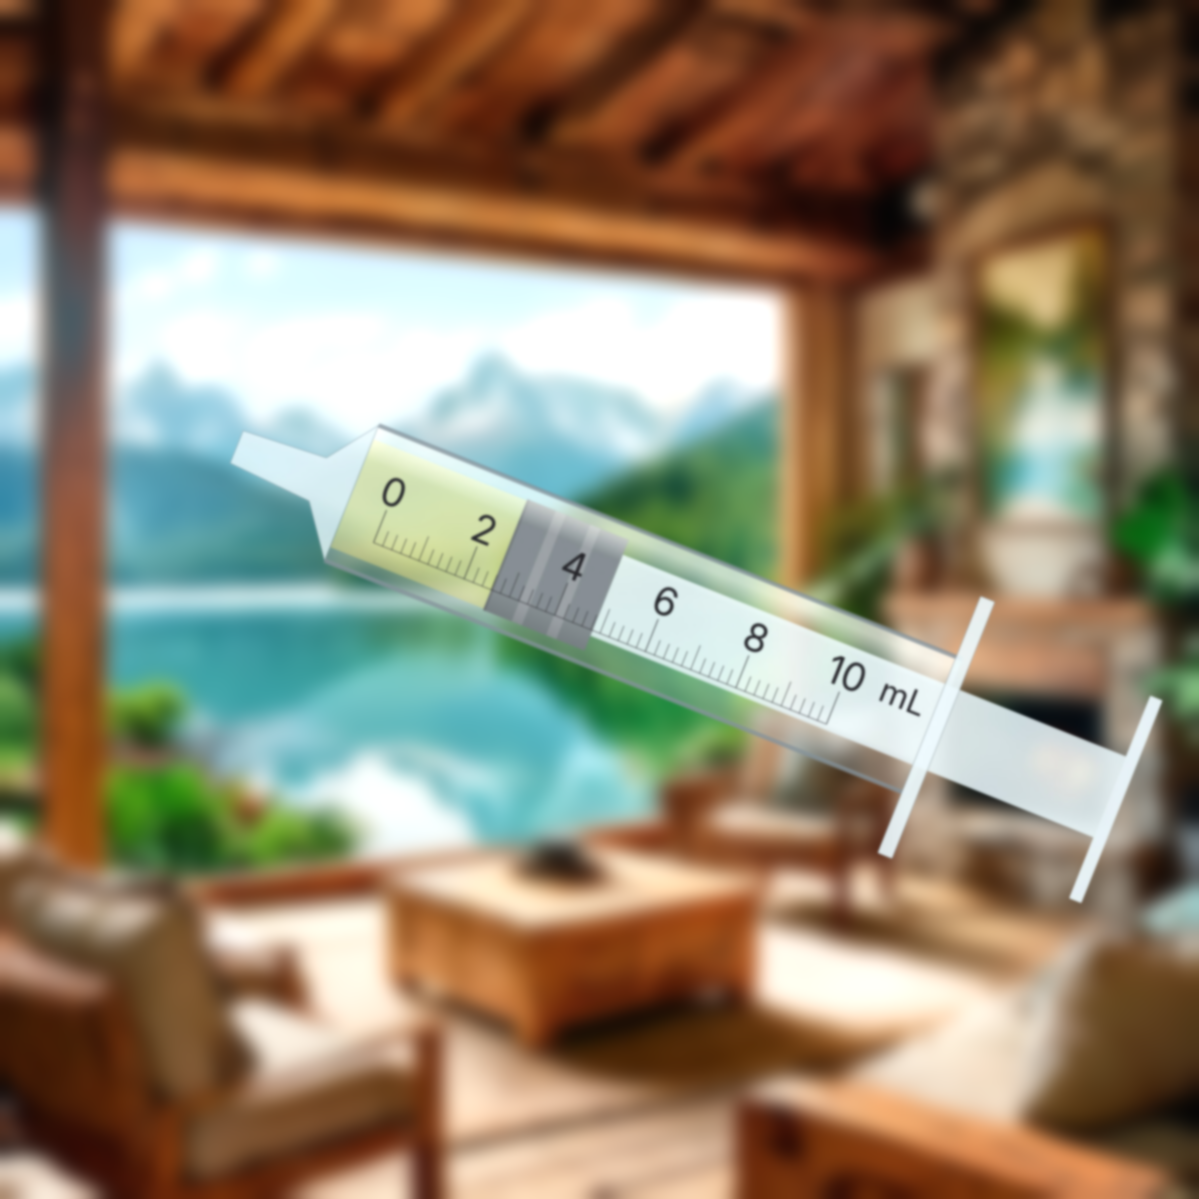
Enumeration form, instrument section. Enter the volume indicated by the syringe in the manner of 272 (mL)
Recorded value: 2.6 (mL)
